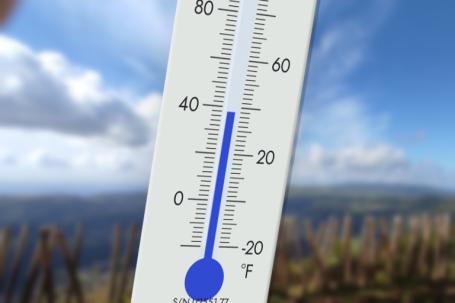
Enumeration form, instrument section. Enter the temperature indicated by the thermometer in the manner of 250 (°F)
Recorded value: 38 (°F)
